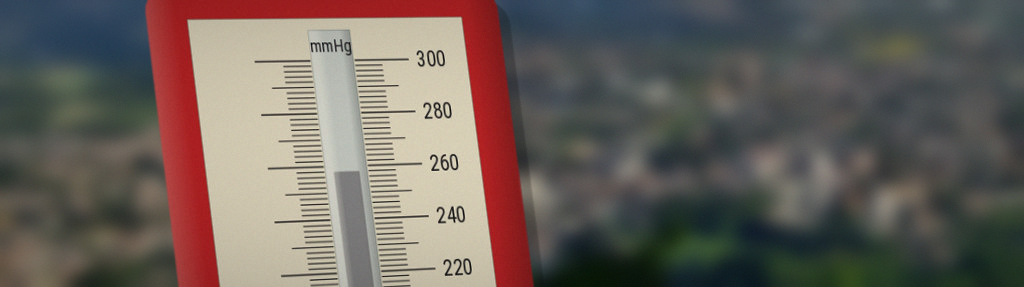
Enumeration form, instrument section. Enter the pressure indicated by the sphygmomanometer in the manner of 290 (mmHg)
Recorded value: 258 (mmHg)
